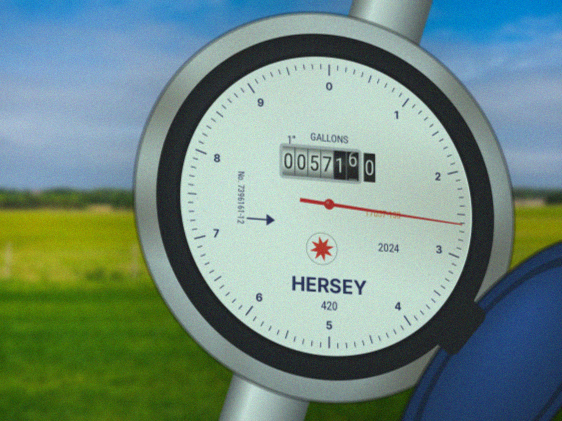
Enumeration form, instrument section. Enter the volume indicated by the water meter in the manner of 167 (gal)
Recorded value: 57162.6 (gal)
